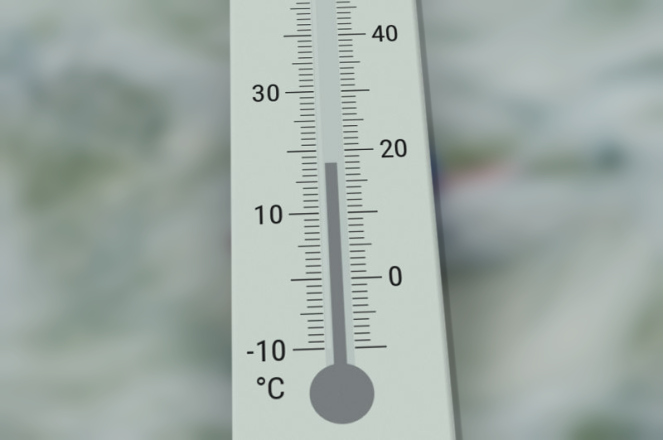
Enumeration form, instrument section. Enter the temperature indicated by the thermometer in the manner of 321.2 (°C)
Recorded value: 18 (°C)
